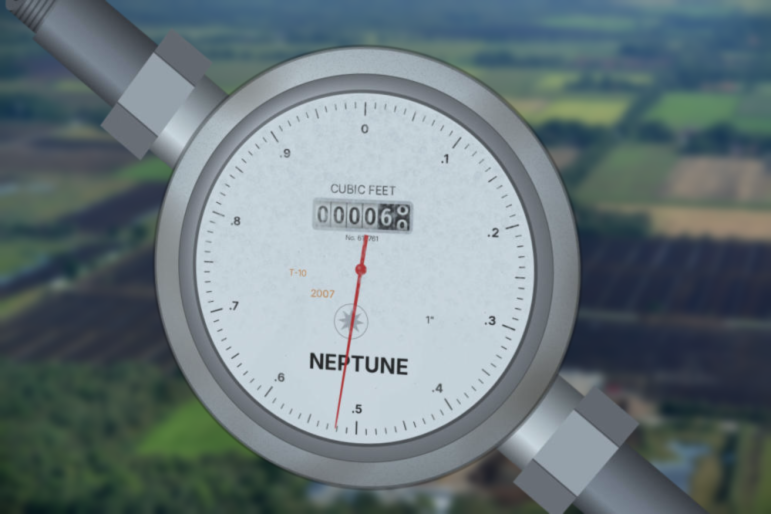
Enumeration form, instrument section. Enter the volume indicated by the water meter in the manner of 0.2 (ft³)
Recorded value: 68.52 (ft³)
